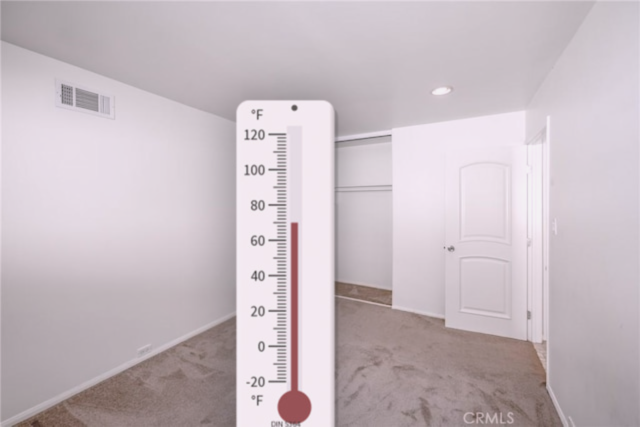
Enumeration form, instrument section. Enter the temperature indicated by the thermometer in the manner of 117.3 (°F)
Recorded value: 70 (°F)
